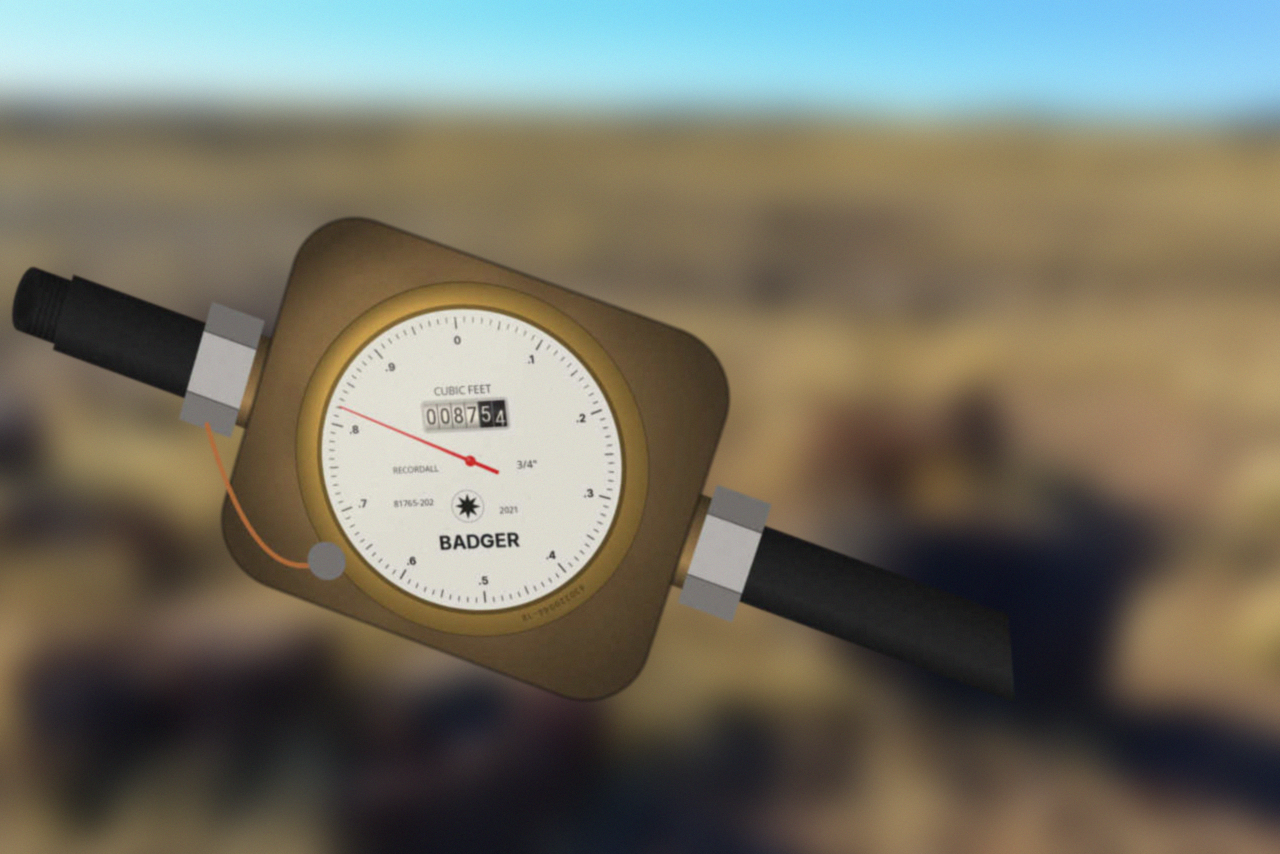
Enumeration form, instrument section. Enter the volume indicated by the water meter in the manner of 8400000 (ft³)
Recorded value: 8753.82 (ft³)
